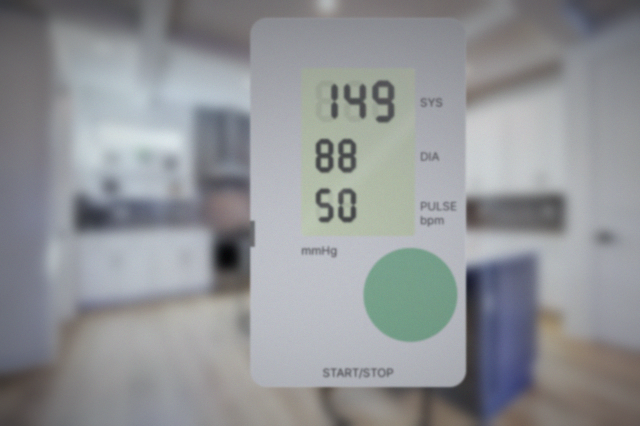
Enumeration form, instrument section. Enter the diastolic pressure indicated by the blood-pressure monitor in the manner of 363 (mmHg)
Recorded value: 88 (mmHg)
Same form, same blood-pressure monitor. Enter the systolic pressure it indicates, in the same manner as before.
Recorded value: 149 (mmHg)
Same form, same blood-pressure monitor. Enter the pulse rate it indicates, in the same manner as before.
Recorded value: 50 (bpm)
